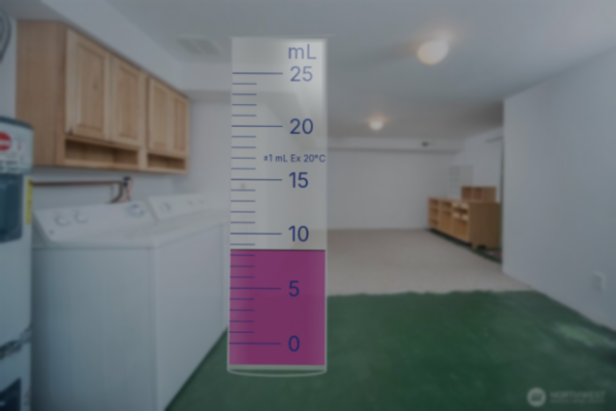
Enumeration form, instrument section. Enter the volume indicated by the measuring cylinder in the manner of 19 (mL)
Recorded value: 8.5 (mL)
